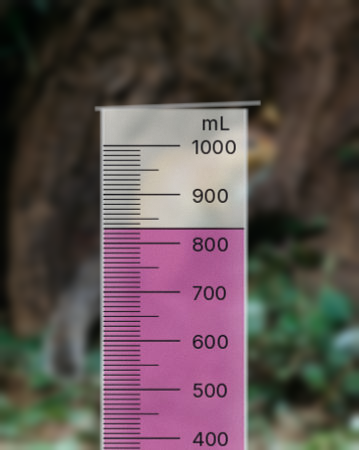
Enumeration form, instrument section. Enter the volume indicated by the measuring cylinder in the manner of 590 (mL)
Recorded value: 830 (mL)
